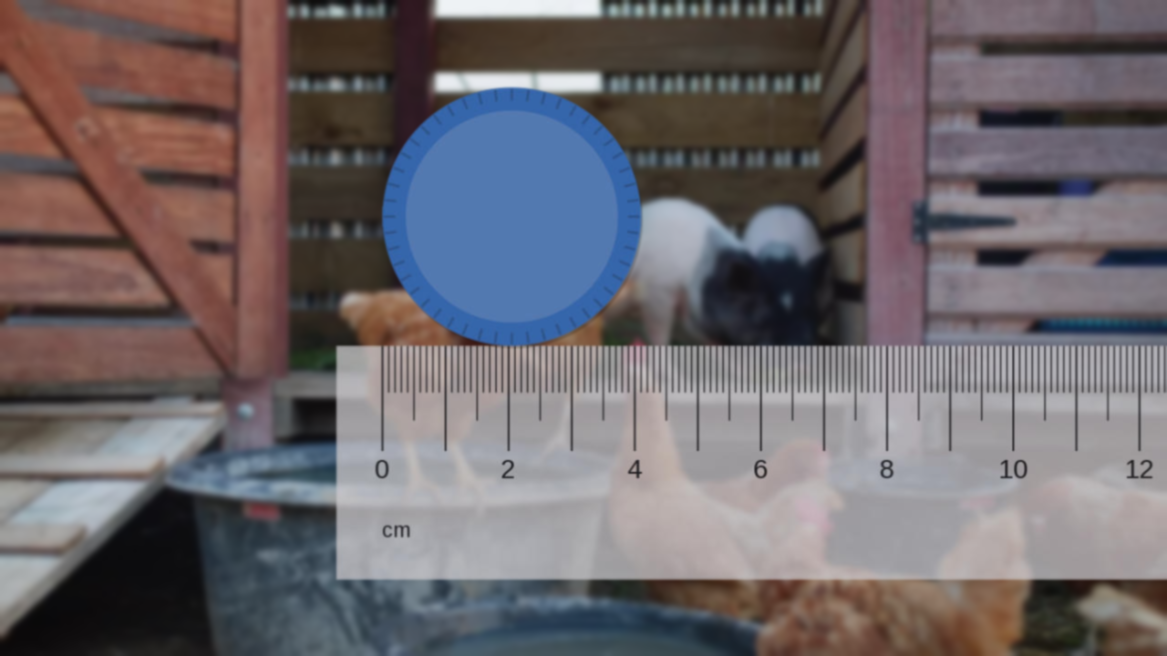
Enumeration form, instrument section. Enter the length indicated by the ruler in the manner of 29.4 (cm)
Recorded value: 4.1 (cm)
